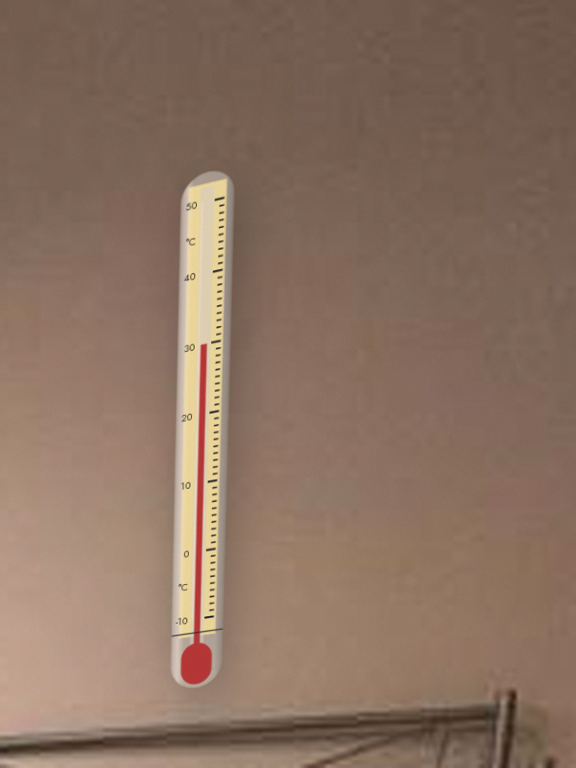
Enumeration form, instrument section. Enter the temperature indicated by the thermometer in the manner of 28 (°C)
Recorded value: 30 (°C)
